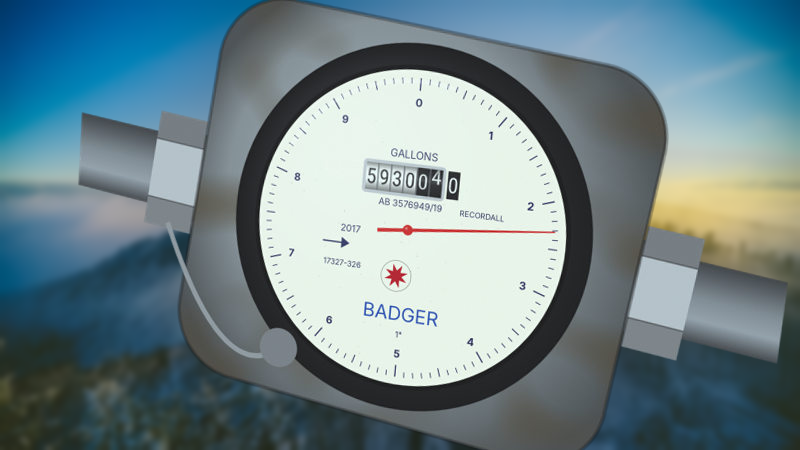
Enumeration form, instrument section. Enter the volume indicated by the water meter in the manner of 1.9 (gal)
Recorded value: 5930042.3 (gal)
